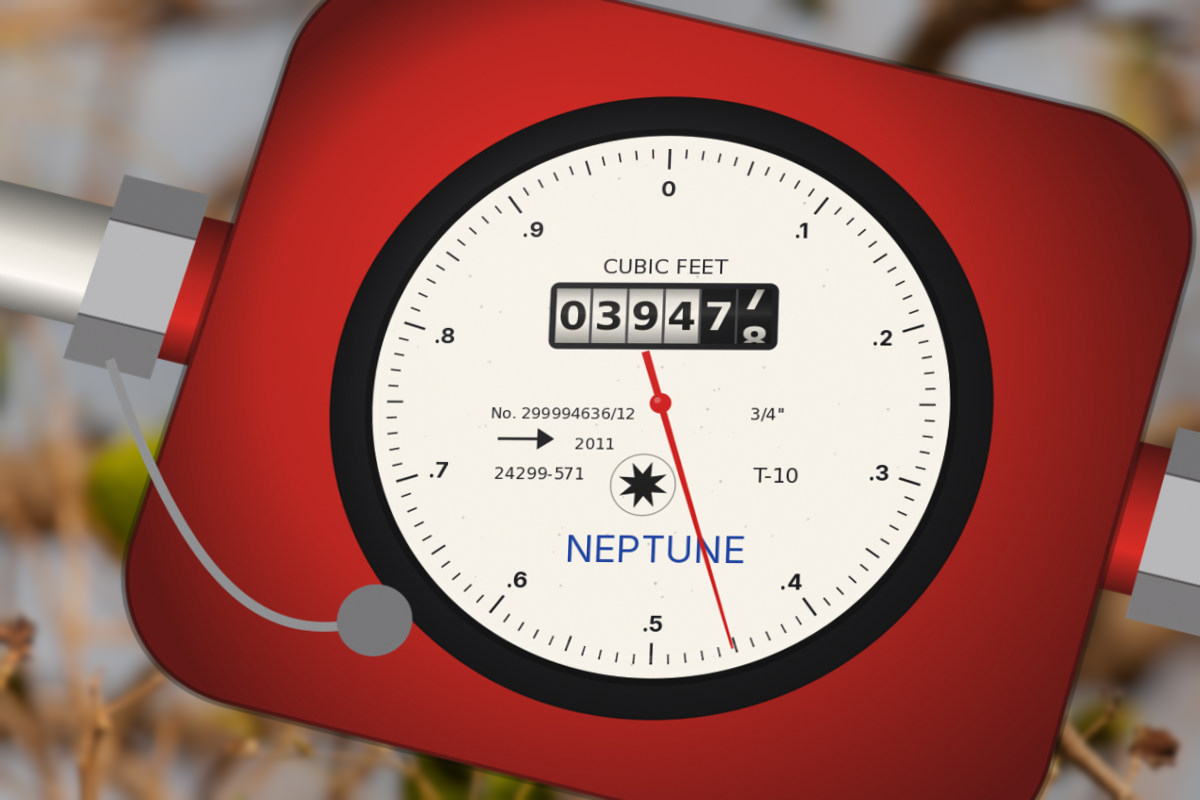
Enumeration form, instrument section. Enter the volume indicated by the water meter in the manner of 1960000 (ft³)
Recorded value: 39477.45 (ft³)
